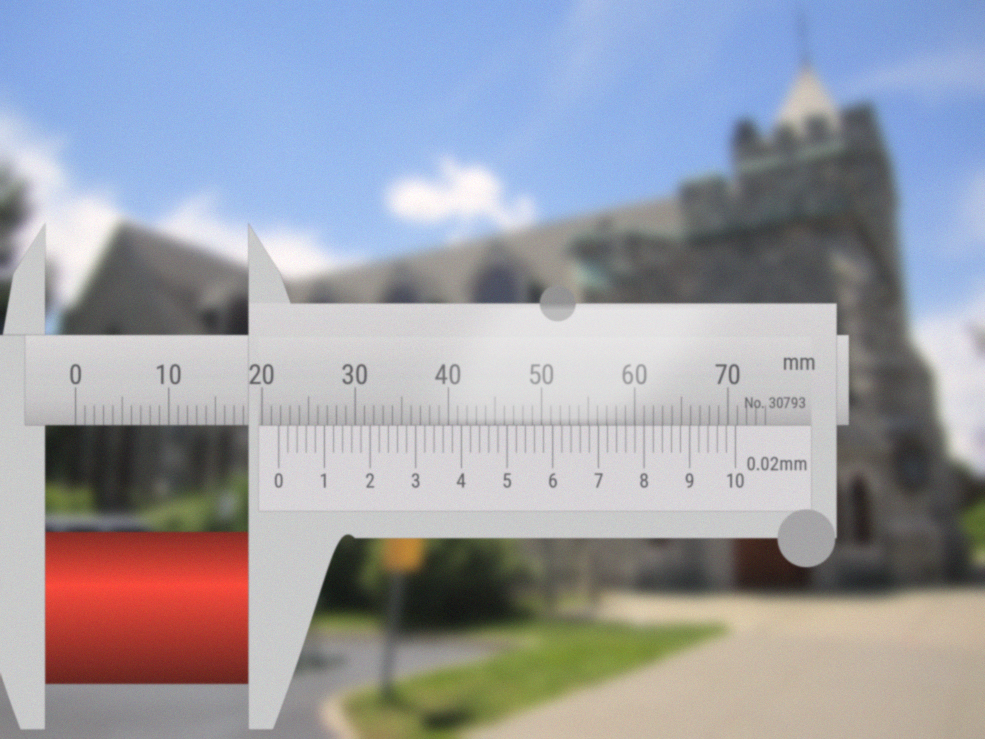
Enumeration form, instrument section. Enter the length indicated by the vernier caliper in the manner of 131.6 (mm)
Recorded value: 21.8 (mm)
